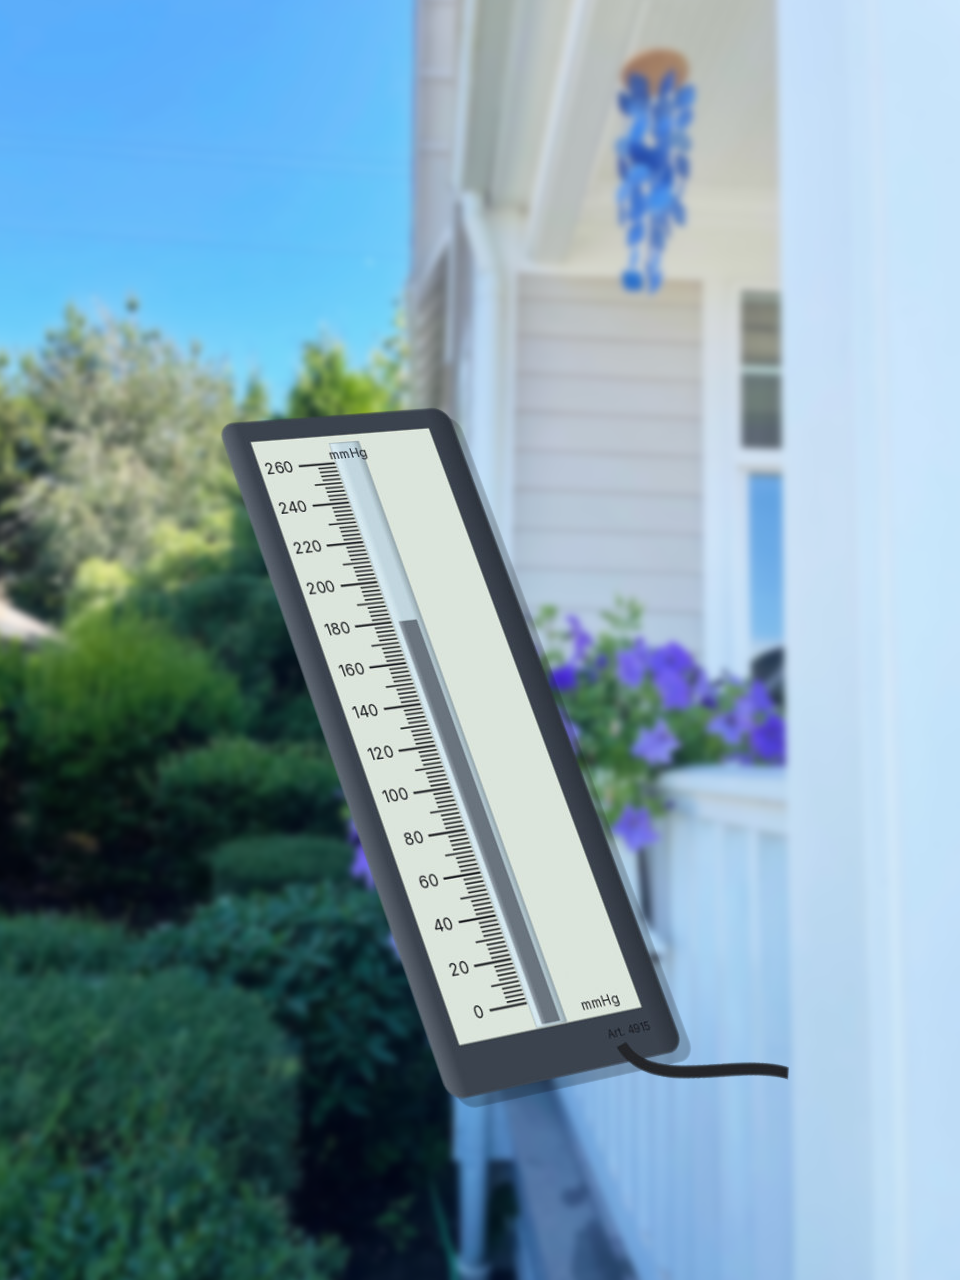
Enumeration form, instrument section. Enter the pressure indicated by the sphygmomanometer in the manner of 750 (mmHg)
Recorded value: 180 (mmHg)
